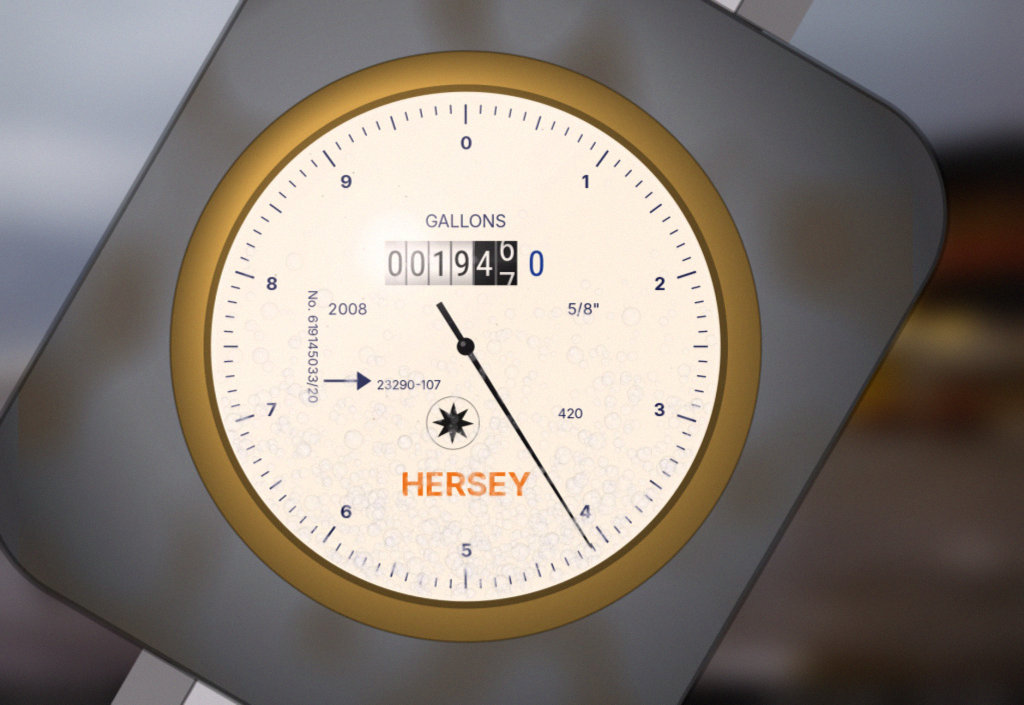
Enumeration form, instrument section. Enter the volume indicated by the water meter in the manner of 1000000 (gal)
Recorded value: 19464.1 (gal)
